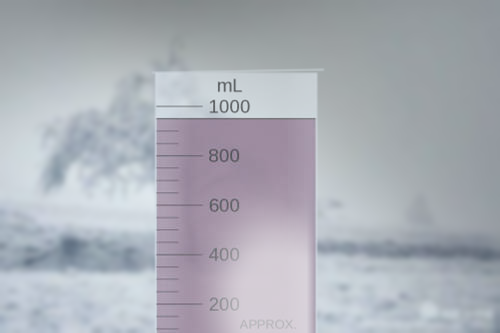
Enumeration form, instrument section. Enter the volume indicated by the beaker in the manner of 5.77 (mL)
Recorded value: 950 (mL)
